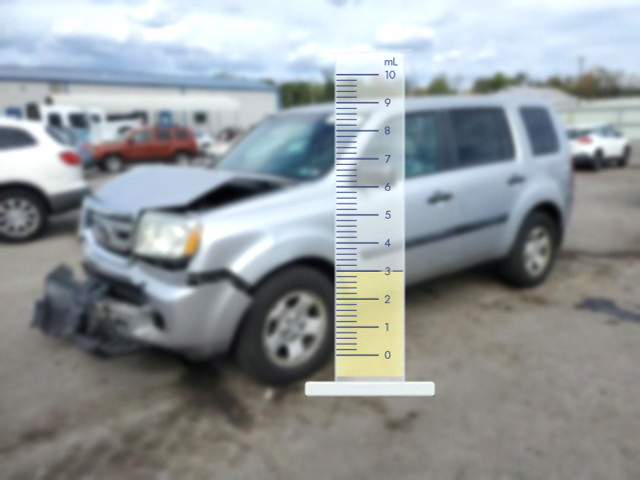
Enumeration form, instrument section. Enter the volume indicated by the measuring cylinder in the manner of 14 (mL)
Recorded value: 3 (mL)
